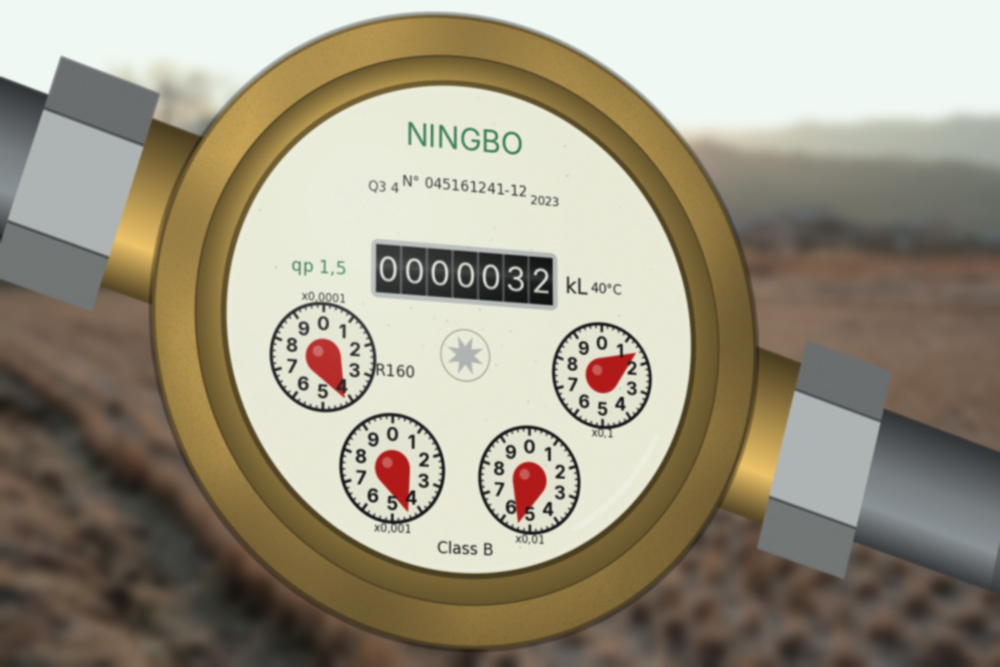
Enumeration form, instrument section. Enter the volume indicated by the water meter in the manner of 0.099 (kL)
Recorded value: 32.1544 (kL)
